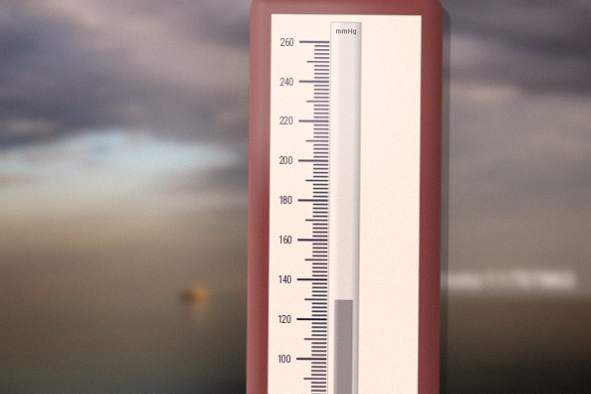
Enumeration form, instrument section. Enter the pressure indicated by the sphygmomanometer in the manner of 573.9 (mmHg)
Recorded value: 130 (mmHg)
